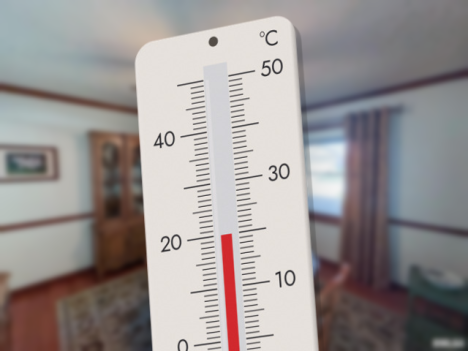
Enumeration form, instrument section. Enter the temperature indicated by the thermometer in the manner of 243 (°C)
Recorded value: 20 (°C)
